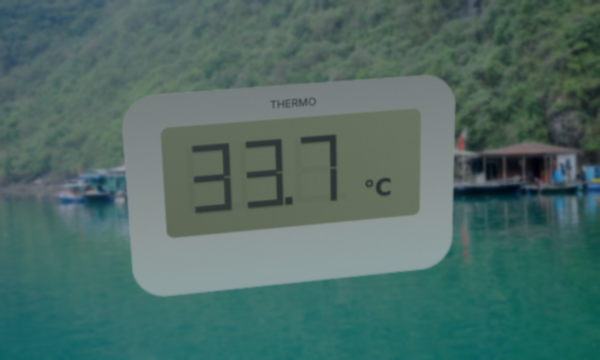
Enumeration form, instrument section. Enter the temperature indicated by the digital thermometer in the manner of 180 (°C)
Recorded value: 33.7 (°C)
